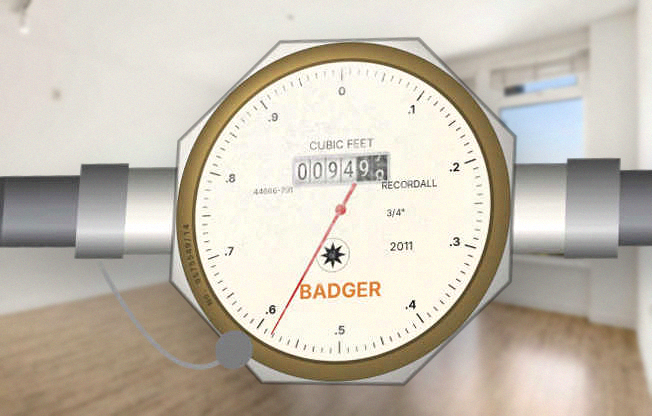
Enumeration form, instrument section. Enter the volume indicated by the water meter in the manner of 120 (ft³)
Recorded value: 9497.58 (ft³)
